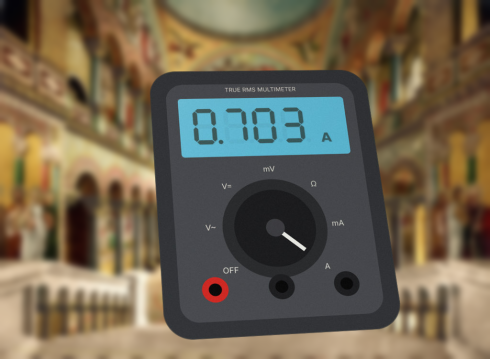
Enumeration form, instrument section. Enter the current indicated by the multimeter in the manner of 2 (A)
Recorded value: 0.703 (A)
